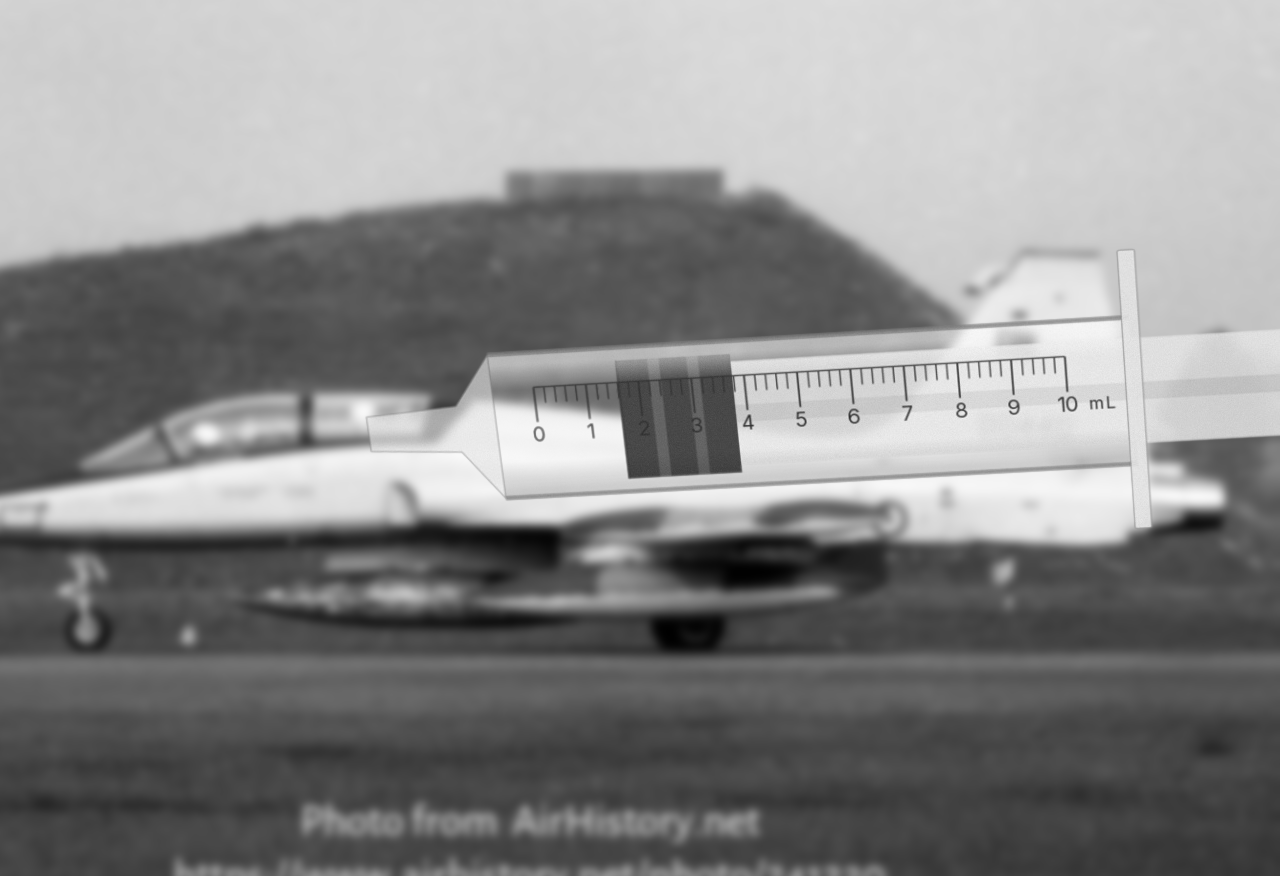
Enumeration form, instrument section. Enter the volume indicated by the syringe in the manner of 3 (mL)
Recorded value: 1.6 (mL)
